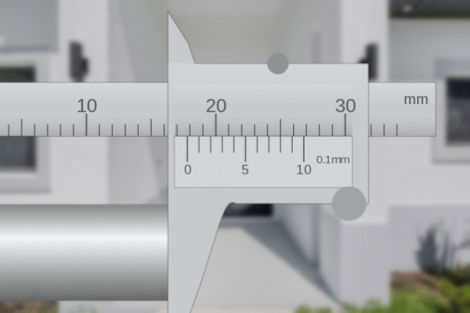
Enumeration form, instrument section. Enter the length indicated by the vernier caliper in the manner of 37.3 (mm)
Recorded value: 17.8 (mm)
